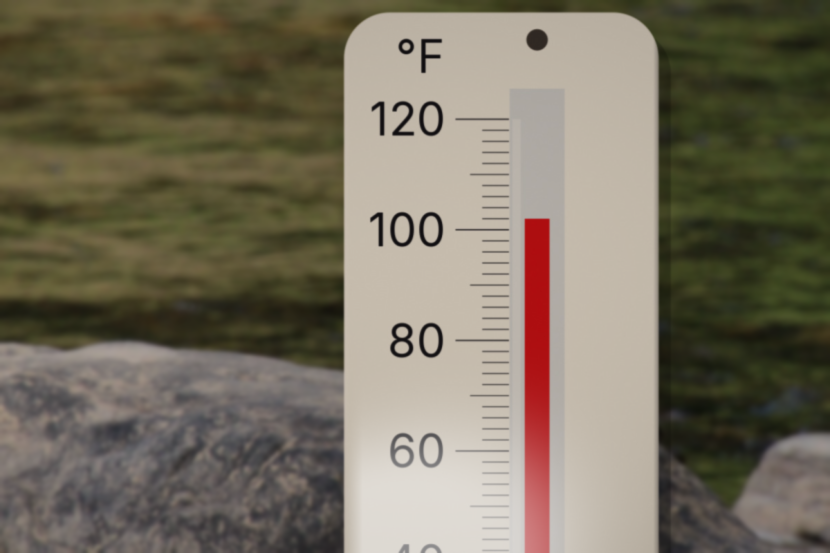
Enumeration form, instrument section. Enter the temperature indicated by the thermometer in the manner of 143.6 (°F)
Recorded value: 102 (°F)
